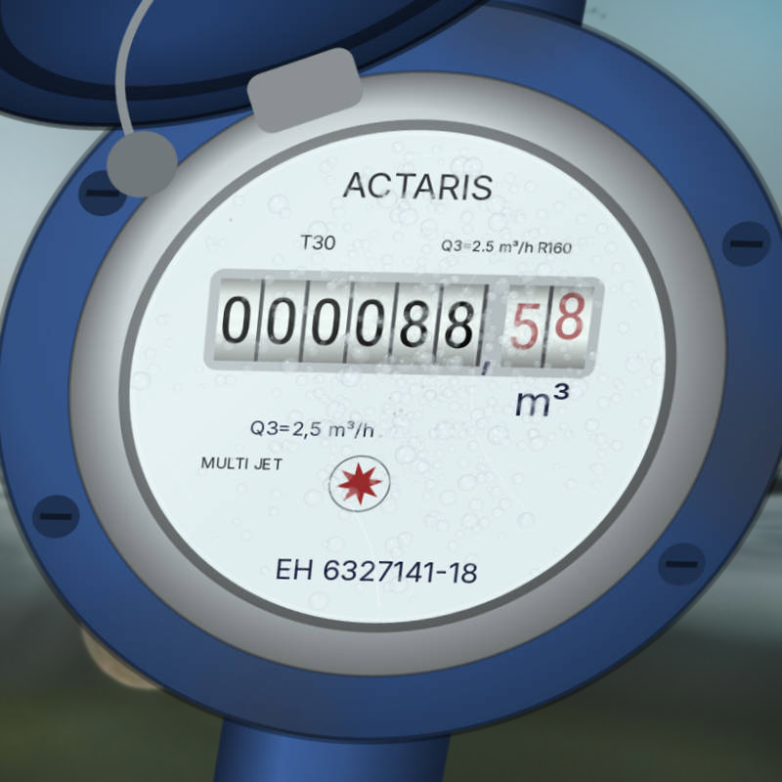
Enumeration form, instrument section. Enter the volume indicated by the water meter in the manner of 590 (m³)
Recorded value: 88.58 (m³)
